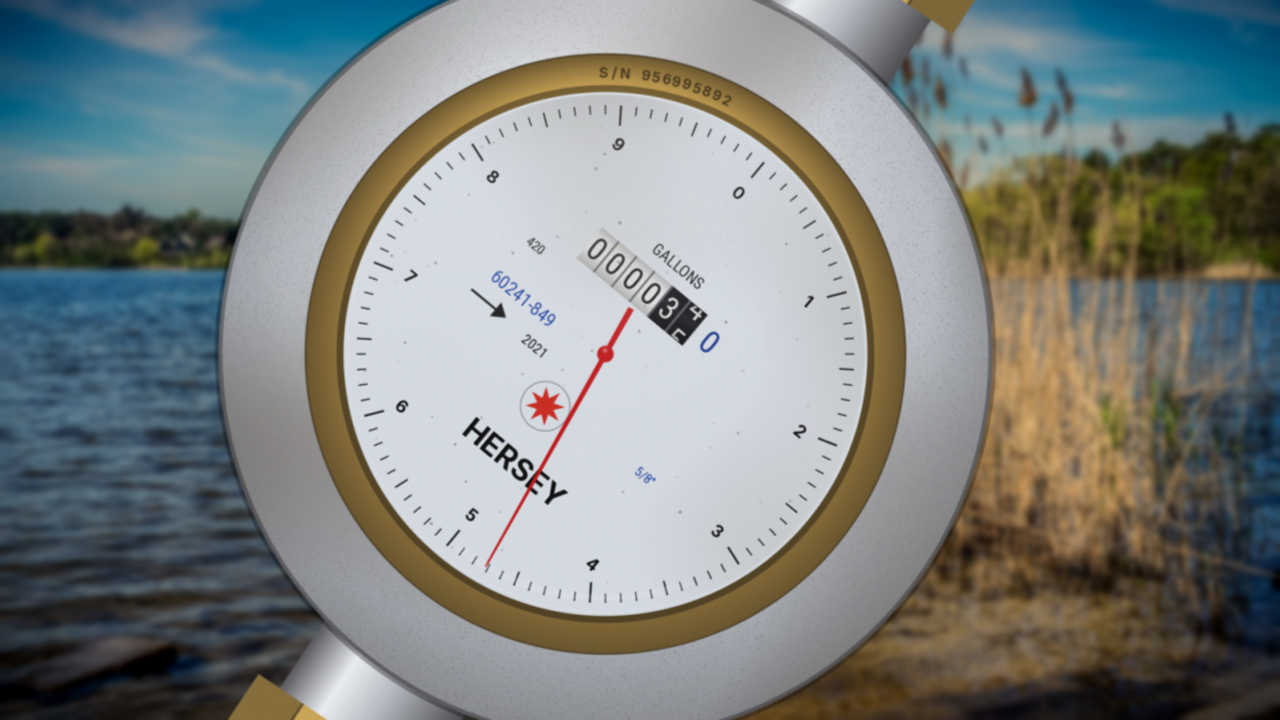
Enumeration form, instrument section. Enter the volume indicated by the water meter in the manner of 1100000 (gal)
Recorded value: 344.7 (gal)
